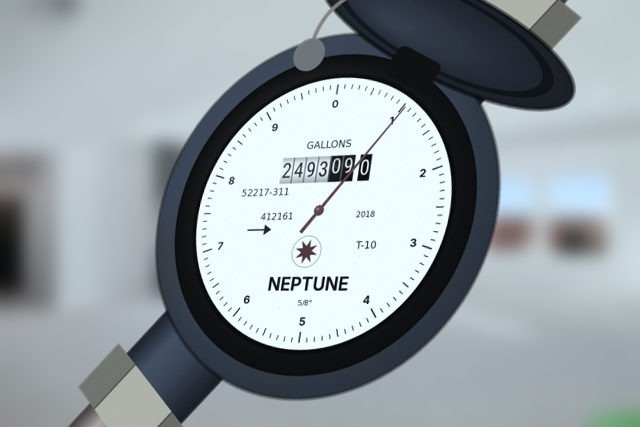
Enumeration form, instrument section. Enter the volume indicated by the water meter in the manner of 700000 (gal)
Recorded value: 2493091.0 (gal)
